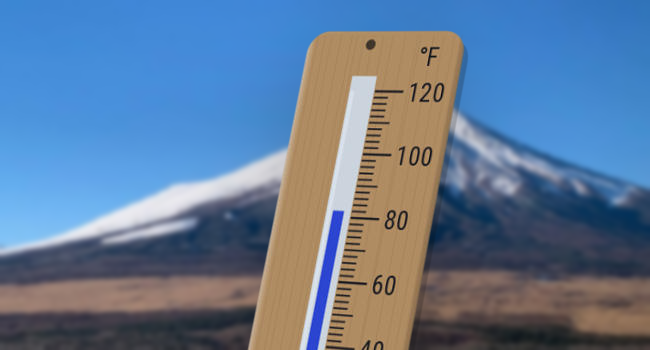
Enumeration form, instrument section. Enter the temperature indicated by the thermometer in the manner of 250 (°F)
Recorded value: 82 (°F)
